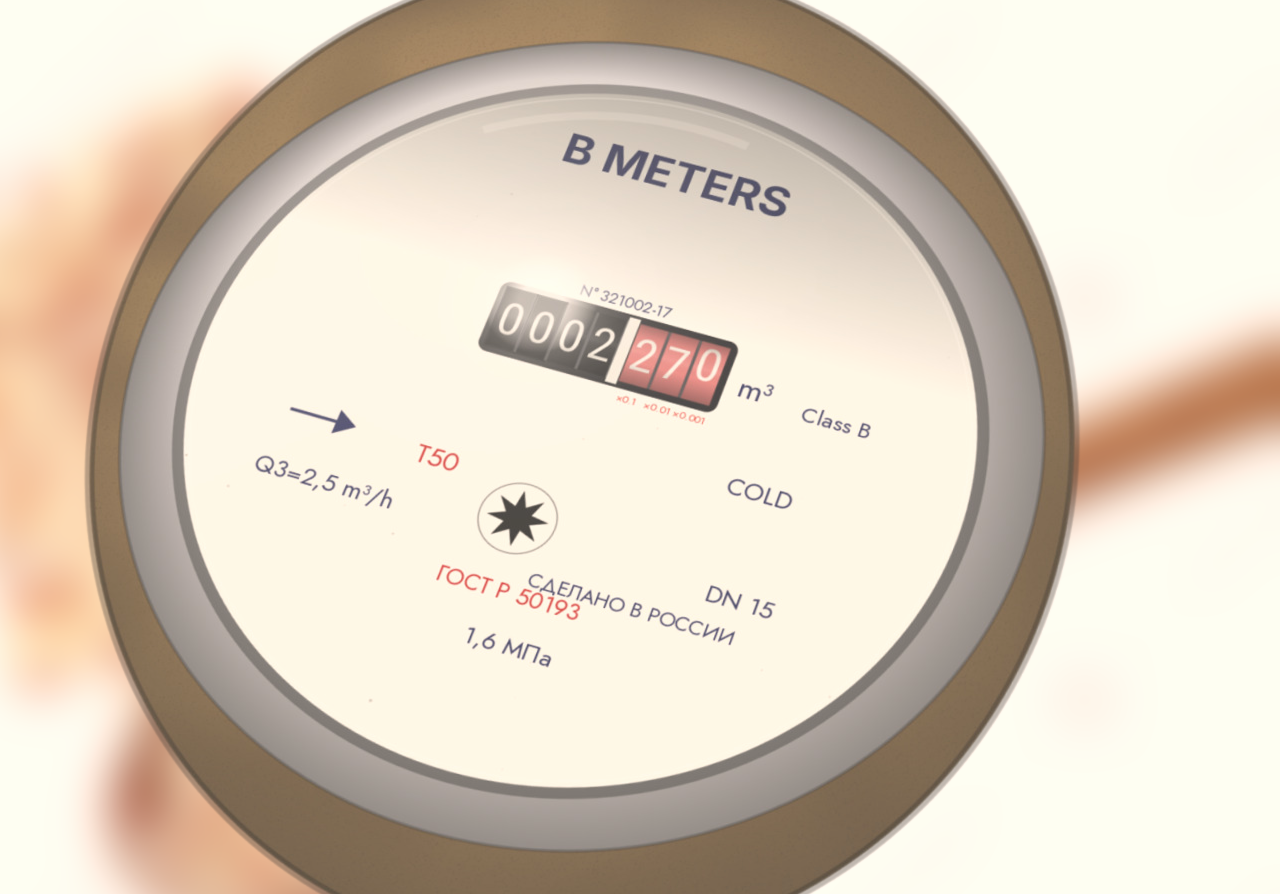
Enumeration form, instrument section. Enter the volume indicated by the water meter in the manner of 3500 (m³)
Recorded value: 2.270 (m³)
